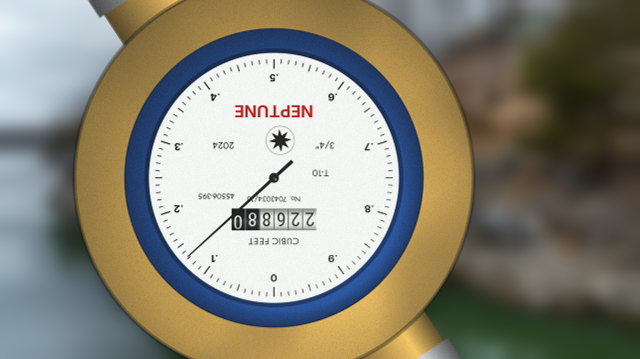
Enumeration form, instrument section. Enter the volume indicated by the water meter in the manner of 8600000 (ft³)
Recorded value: 226880.13 (ft³)
